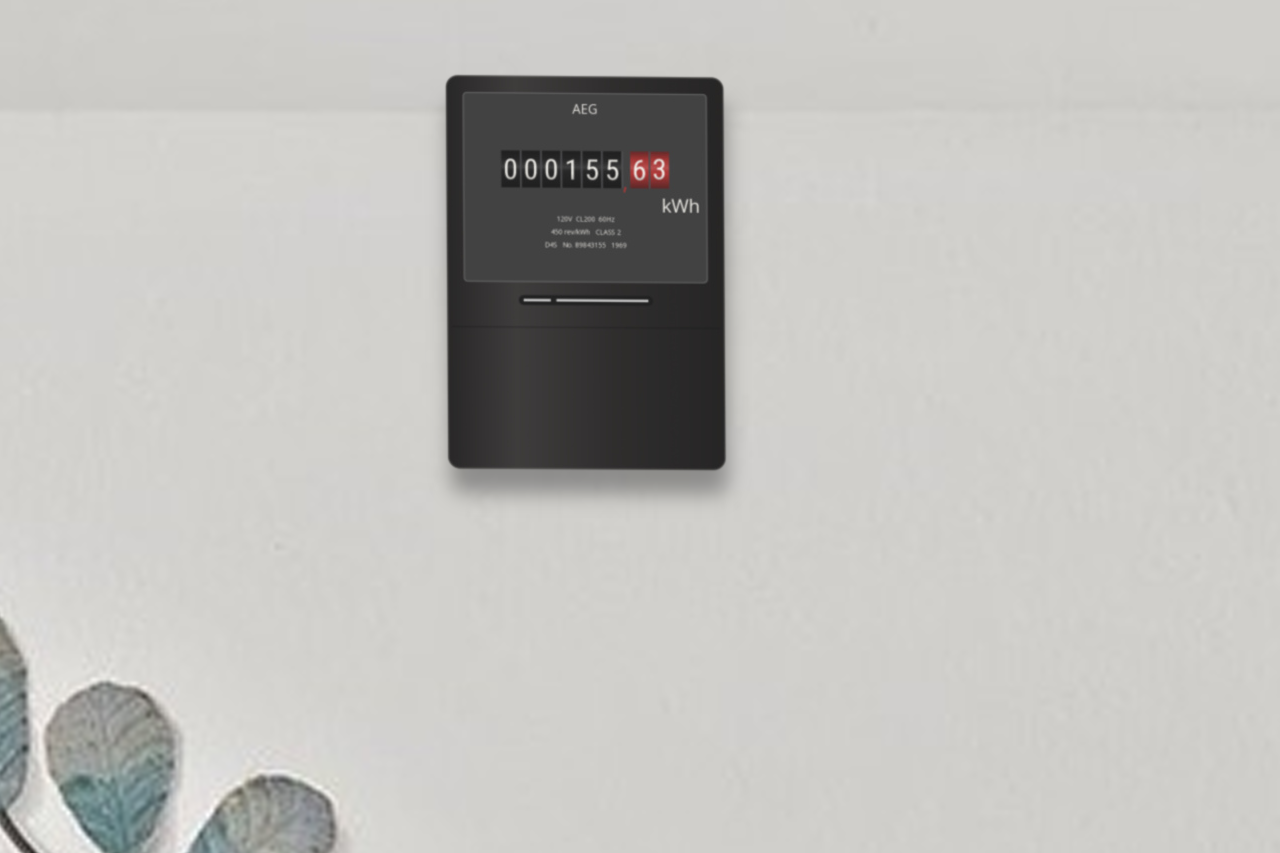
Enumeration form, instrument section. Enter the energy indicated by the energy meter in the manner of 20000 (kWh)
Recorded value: 155.63 (kWh)
